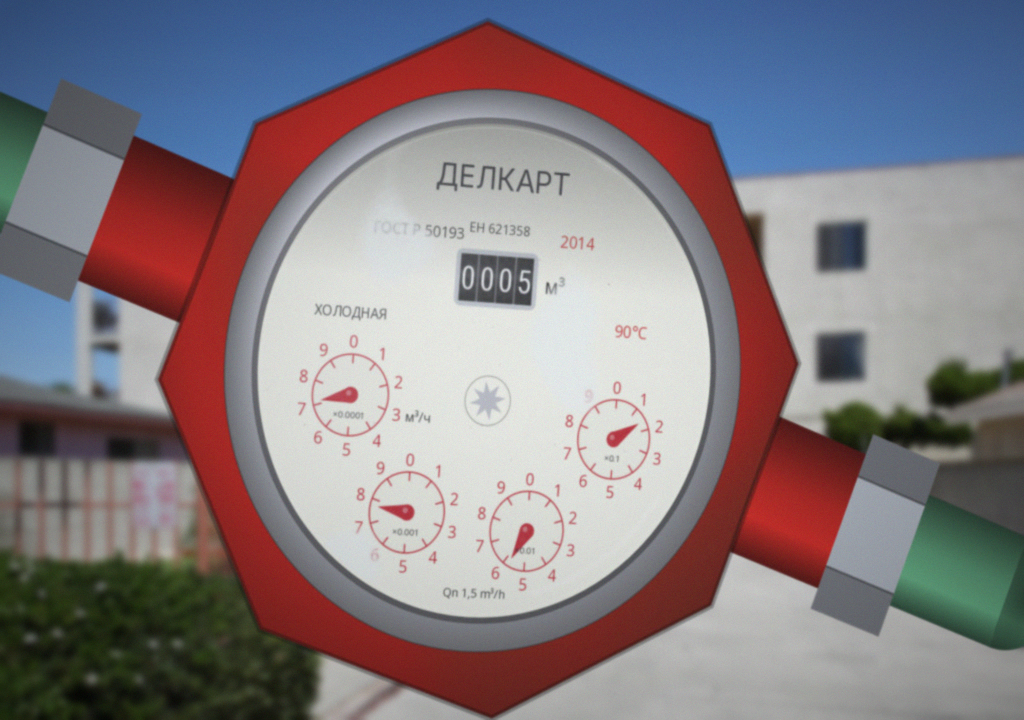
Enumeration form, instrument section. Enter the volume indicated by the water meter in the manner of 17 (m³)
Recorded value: 5.1577 (m³)
